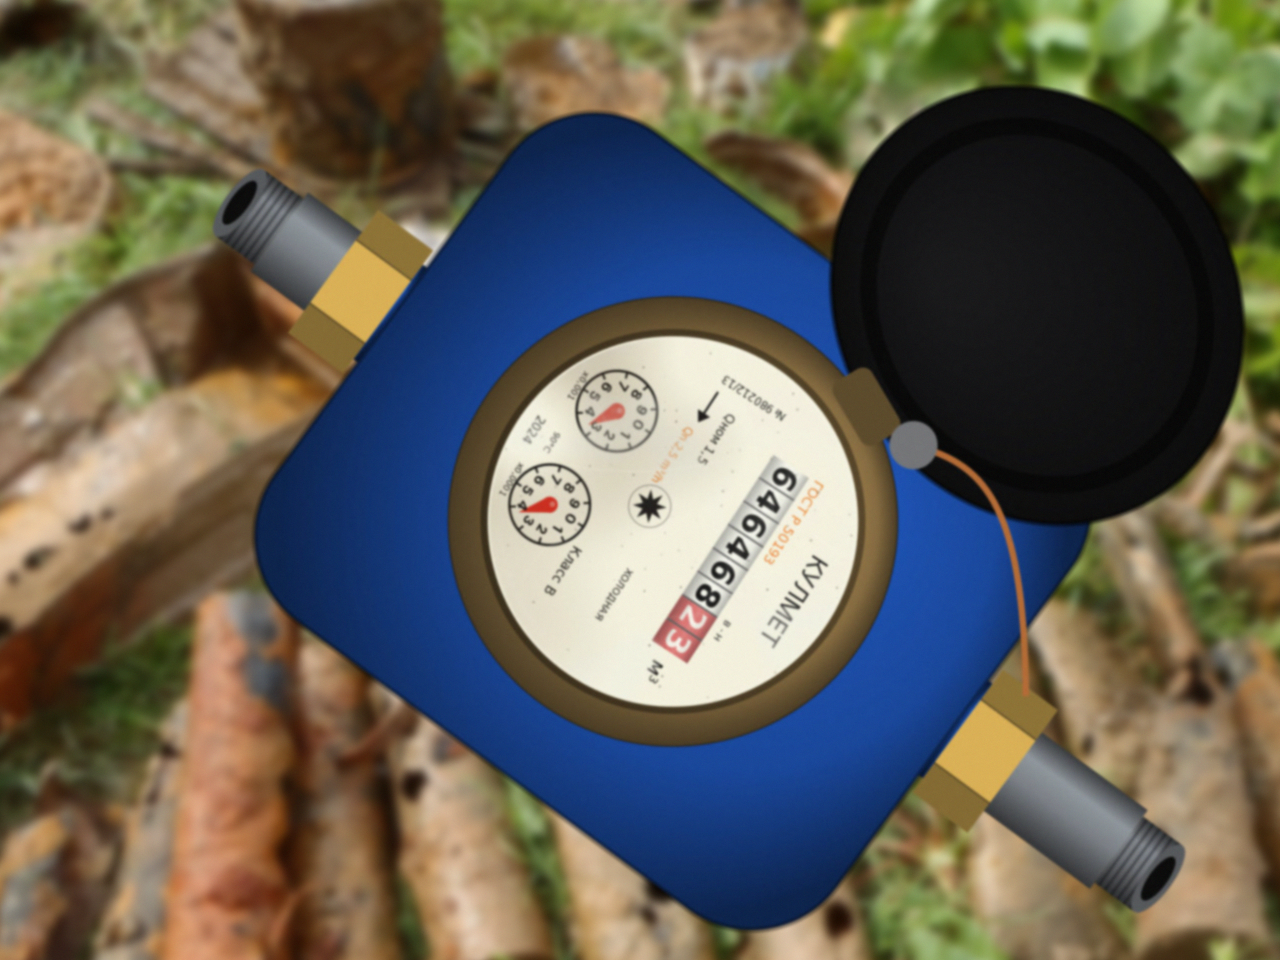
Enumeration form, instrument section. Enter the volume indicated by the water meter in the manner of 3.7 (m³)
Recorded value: 646468.2333 (m³)
